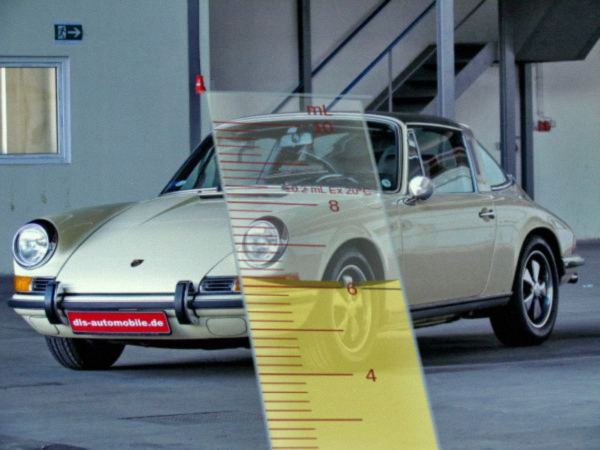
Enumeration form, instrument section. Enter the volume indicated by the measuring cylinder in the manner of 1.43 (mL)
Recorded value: 6 (mL)
